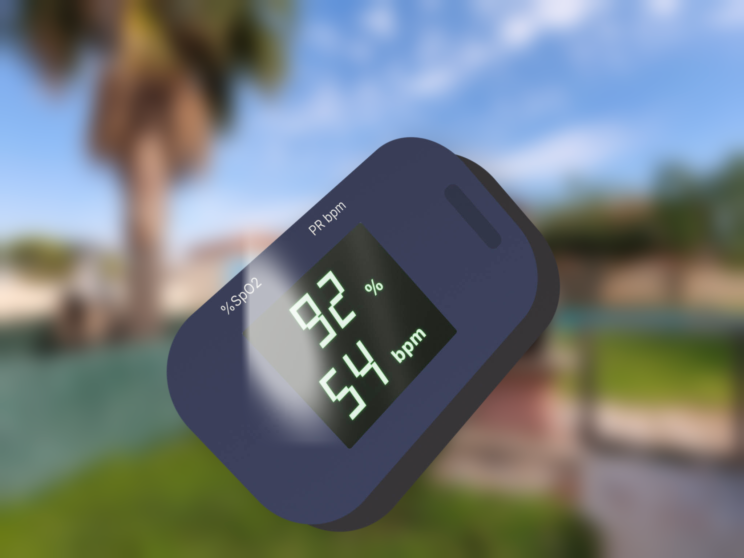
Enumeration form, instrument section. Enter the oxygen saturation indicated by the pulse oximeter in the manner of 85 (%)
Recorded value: 92 (%)
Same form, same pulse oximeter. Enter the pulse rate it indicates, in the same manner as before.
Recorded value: 54 (bpm)
